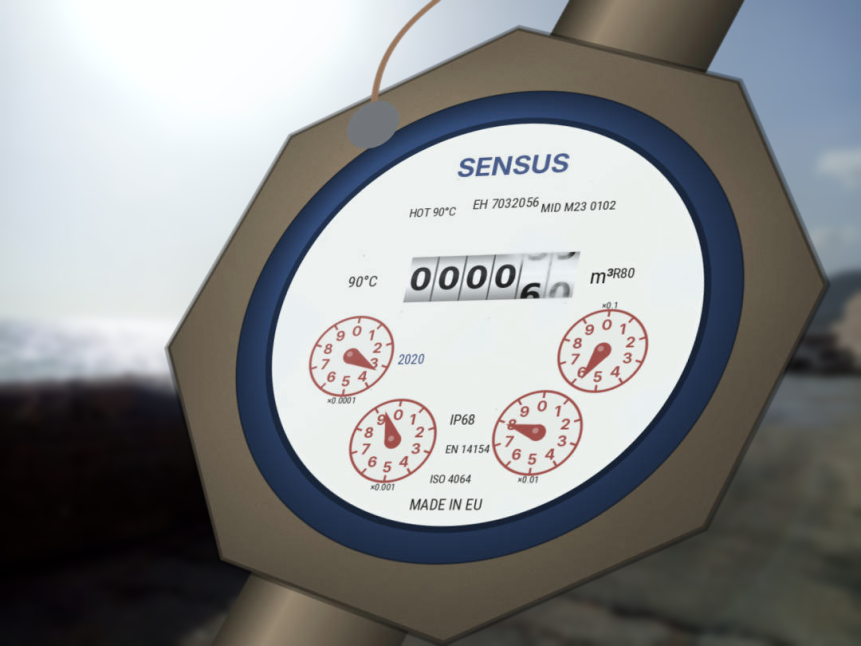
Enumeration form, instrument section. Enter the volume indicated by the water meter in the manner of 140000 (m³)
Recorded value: 59.5793 (m³)
